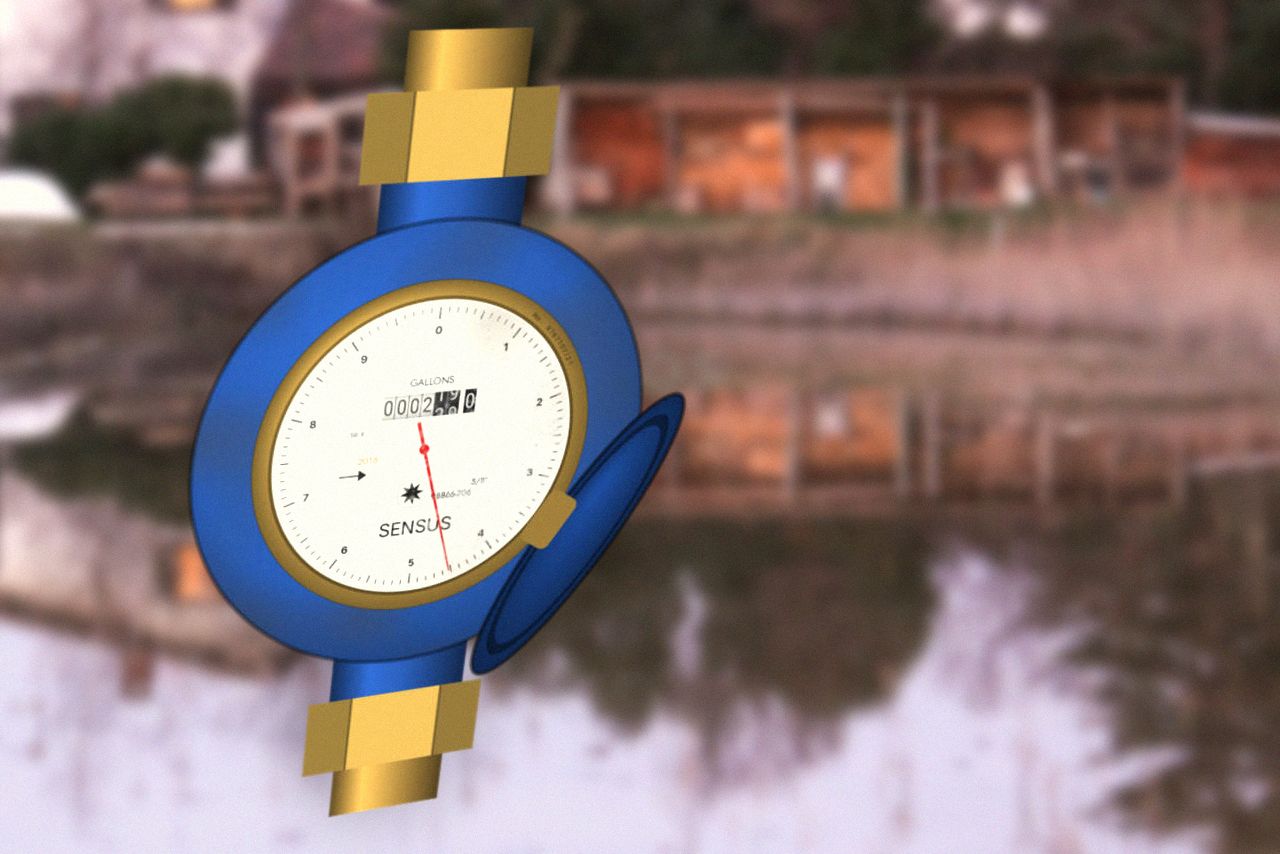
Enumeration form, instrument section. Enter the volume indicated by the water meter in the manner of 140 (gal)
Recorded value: 2194.5 (gal)
